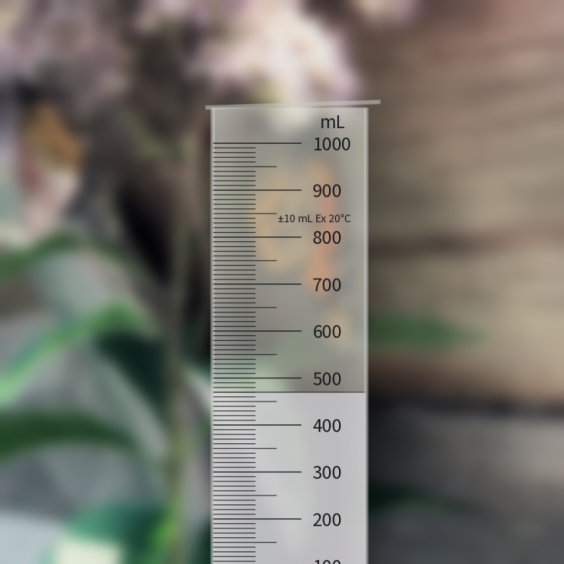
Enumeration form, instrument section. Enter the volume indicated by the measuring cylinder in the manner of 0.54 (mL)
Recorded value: 470 (mL)
